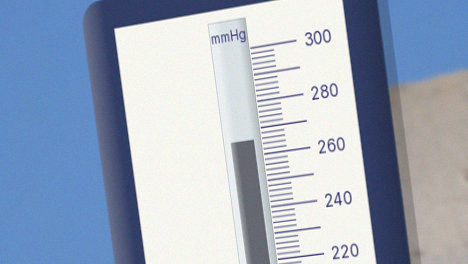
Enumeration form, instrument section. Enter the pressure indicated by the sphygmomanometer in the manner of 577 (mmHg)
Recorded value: 266 (mmHg)
